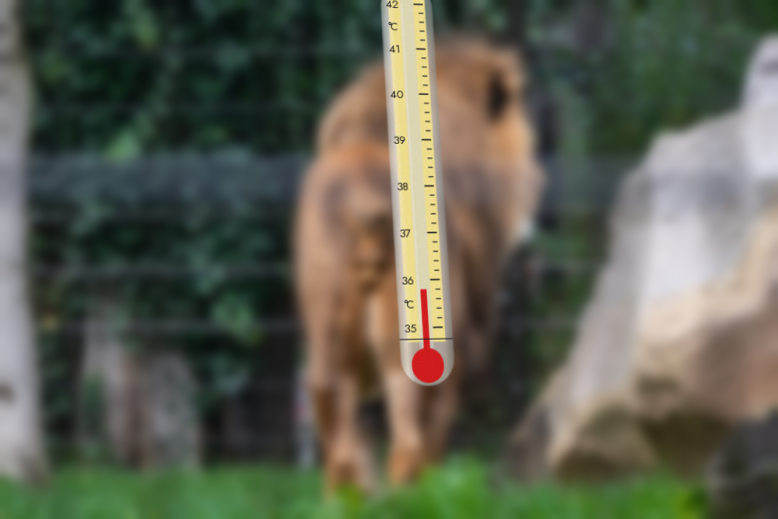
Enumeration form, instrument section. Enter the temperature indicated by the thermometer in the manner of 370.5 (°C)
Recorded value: 35.8 (°C)
